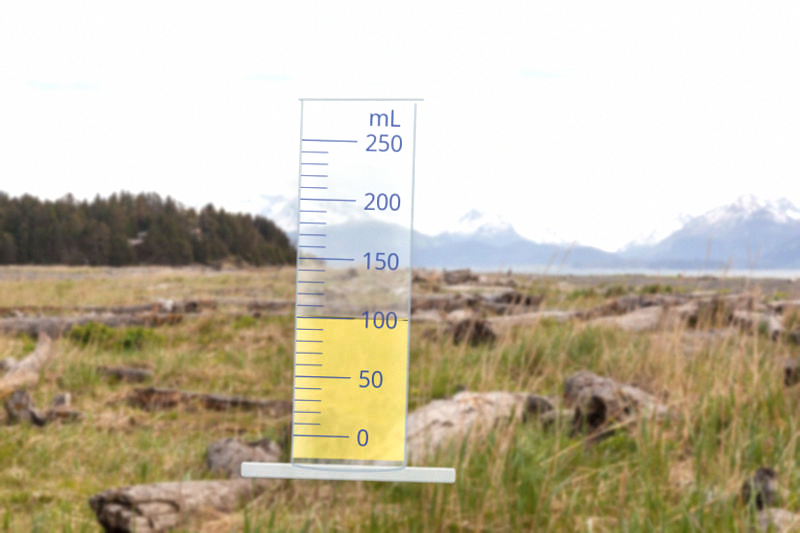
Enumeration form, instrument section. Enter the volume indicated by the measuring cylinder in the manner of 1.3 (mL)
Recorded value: 100 (mL)
